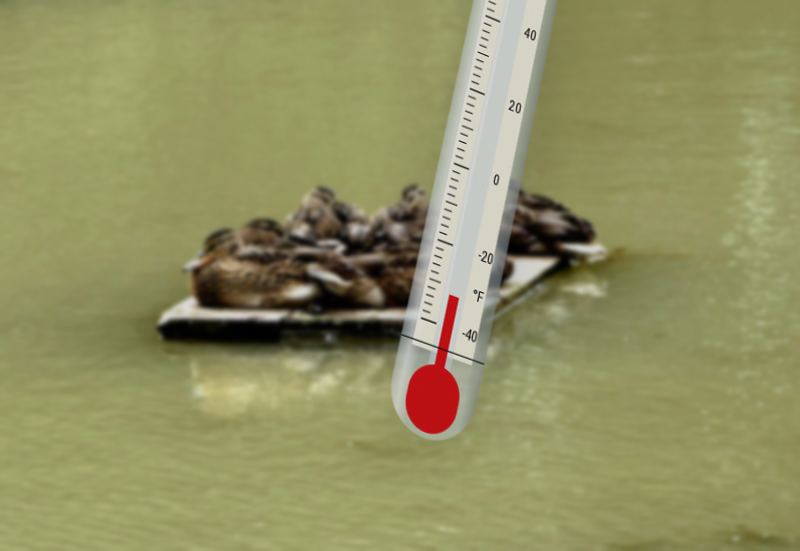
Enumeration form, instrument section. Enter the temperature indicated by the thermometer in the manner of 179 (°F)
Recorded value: -32 (°F)
